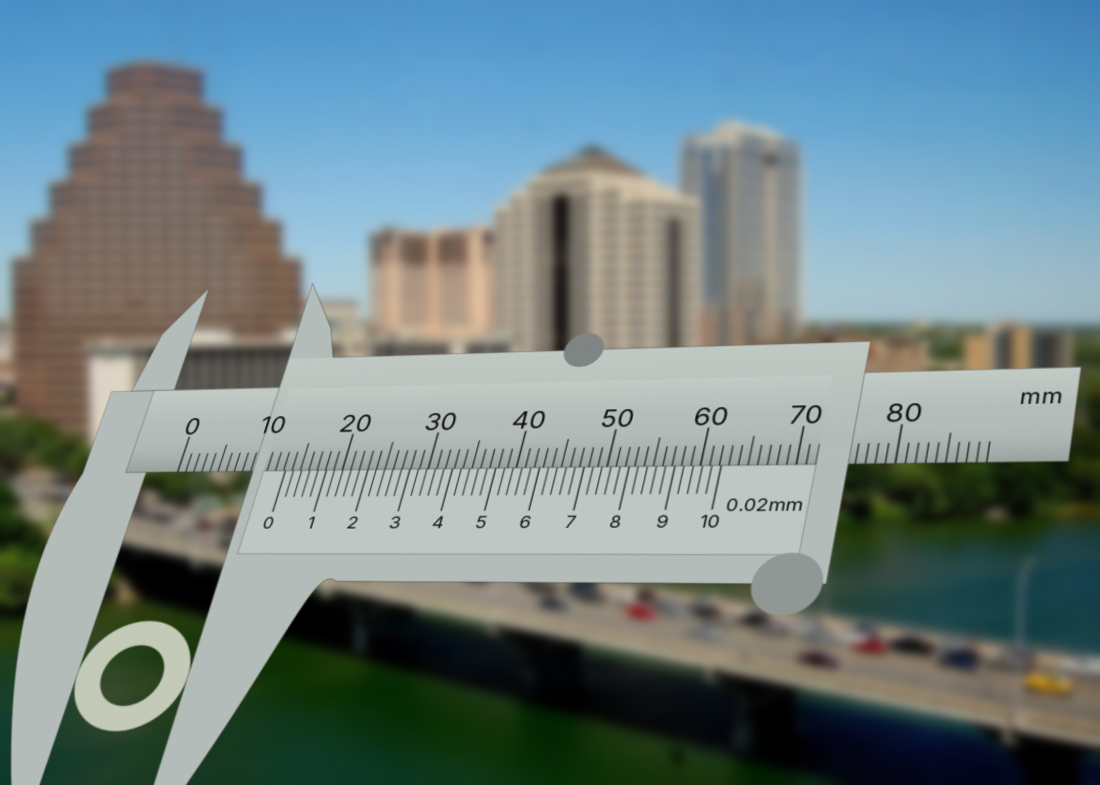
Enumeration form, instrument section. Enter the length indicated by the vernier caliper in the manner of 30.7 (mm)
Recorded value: 13.2 (mm)
